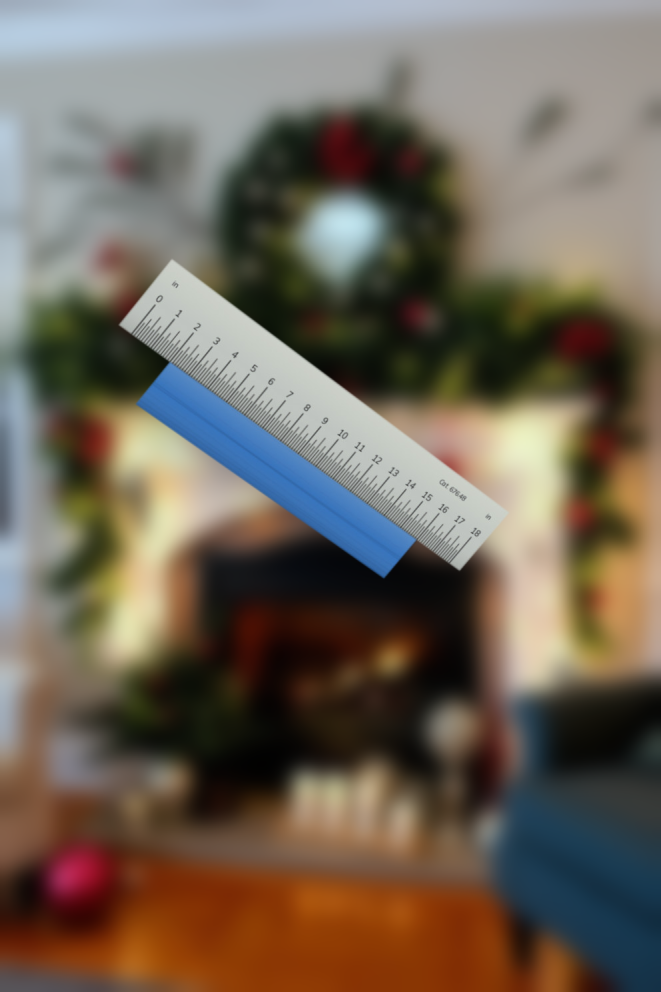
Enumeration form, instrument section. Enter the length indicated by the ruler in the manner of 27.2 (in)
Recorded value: 14 (in)
